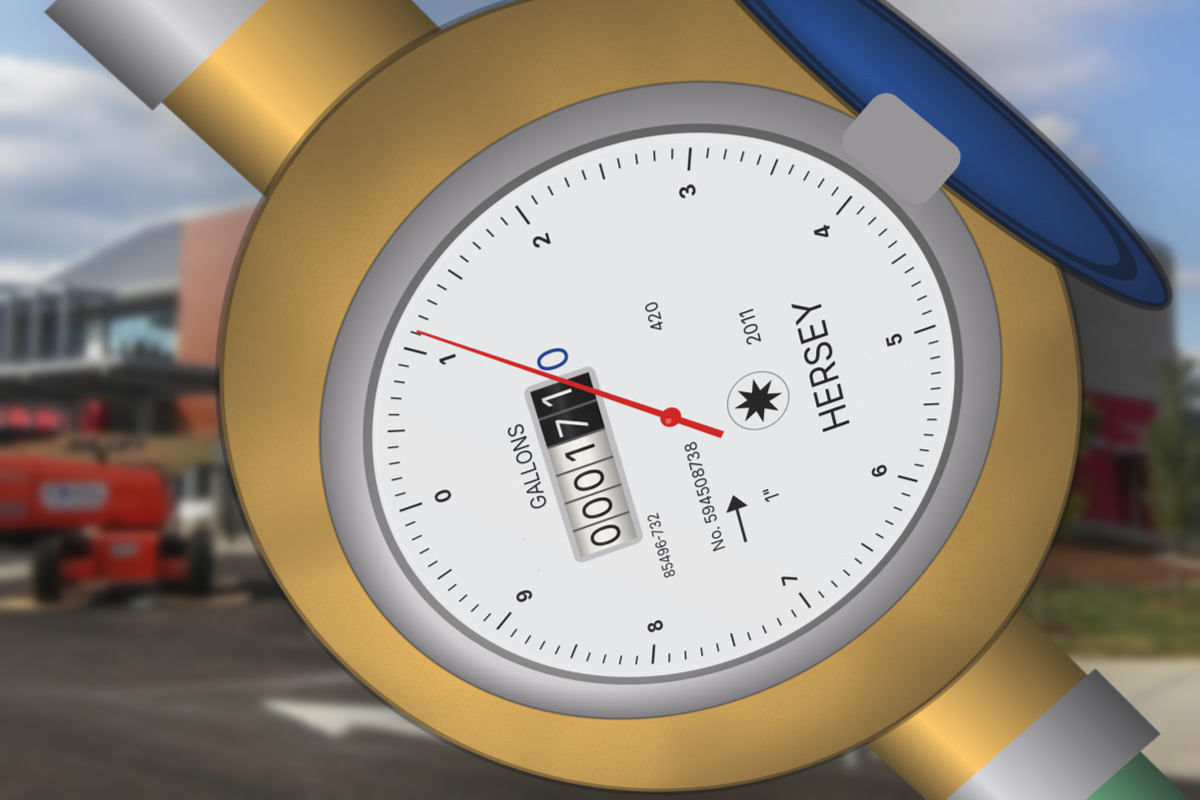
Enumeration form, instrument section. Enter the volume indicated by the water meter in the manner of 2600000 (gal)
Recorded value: 1711.1 (gal)
